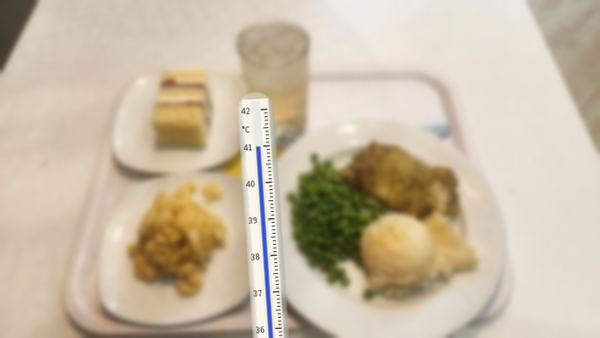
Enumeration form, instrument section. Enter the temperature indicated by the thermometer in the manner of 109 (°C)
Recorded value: 41 (°C)
